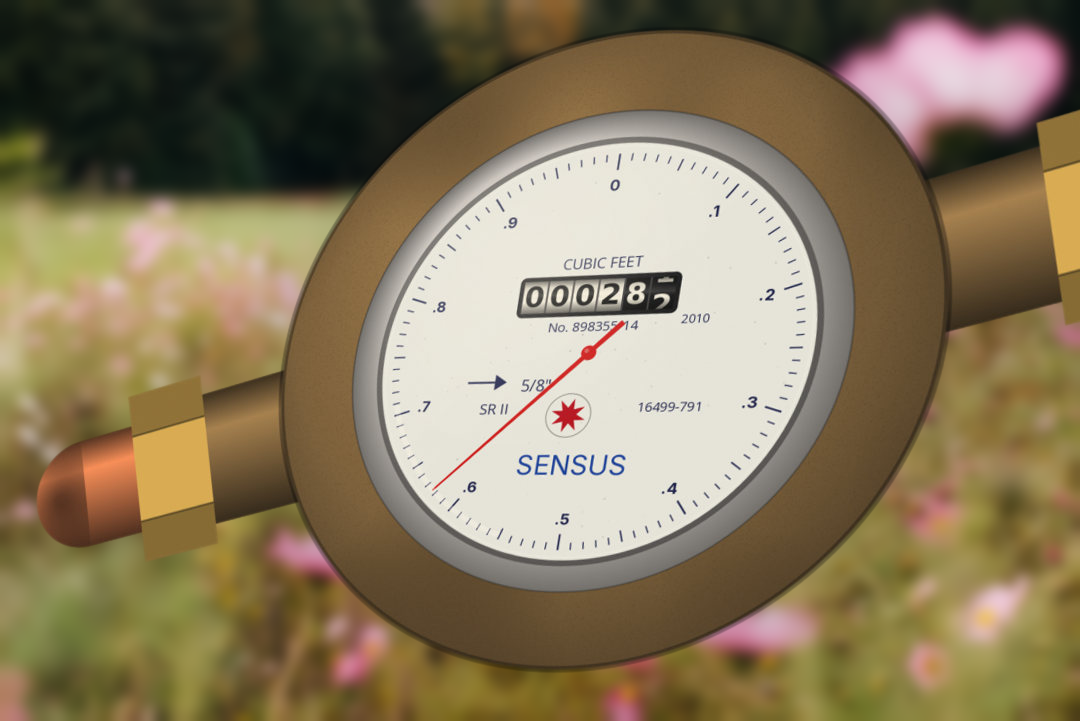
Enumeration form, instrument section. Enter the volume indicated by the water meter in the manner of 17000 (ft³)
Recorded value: 281.62 (ft³)
